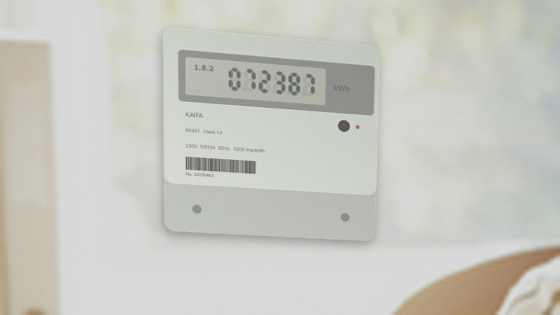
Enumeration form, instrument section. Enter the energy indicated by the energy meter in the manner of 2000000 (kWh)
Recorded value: 72387 (kWh)
